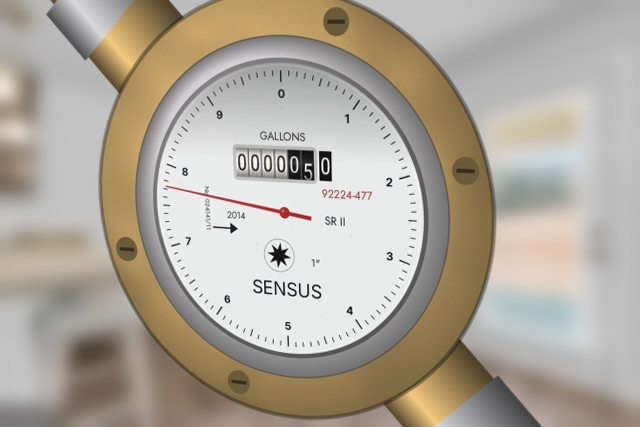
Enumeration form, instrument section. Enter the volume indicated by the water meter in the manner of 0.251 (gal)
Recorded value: 47.7 (gal)
